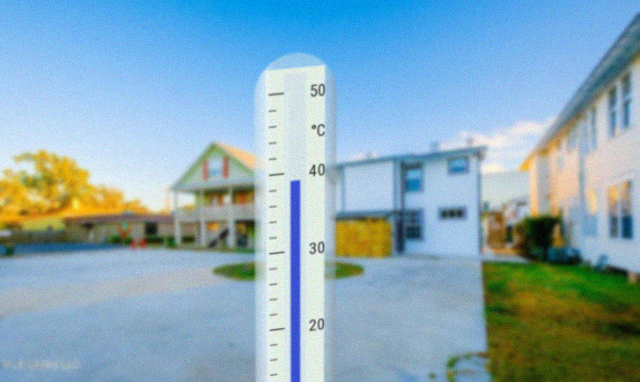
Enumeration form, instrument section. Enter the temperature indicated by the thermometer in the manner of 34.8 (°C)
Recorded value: 39 (°C)
